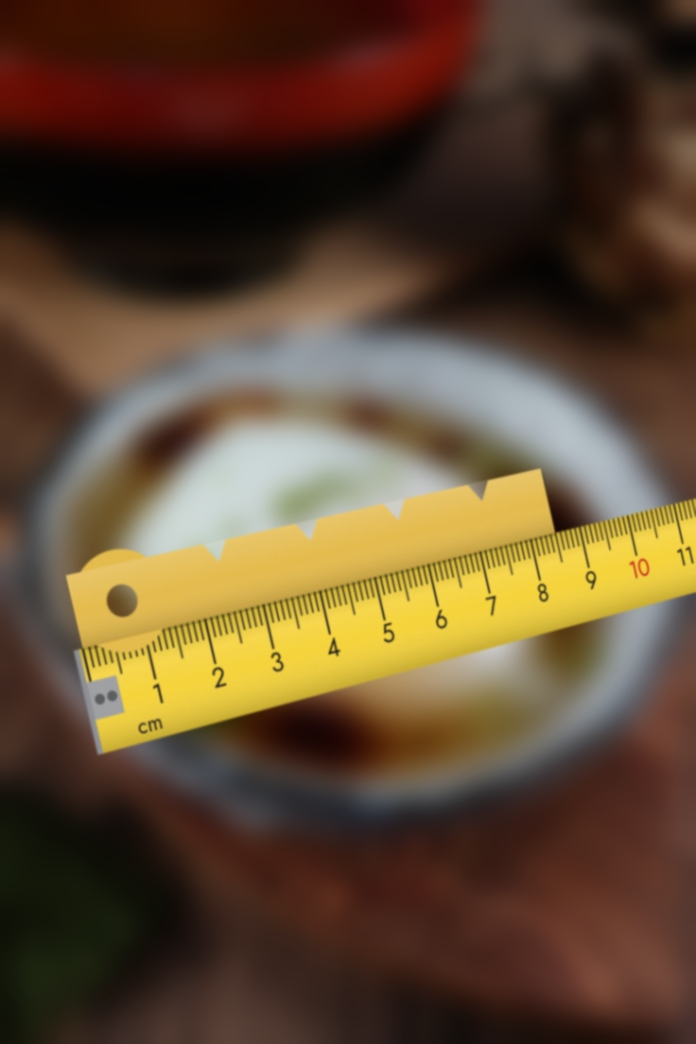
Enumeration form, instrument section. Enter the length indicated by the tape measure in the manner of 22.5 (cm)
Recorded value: 8.5 (cm)
